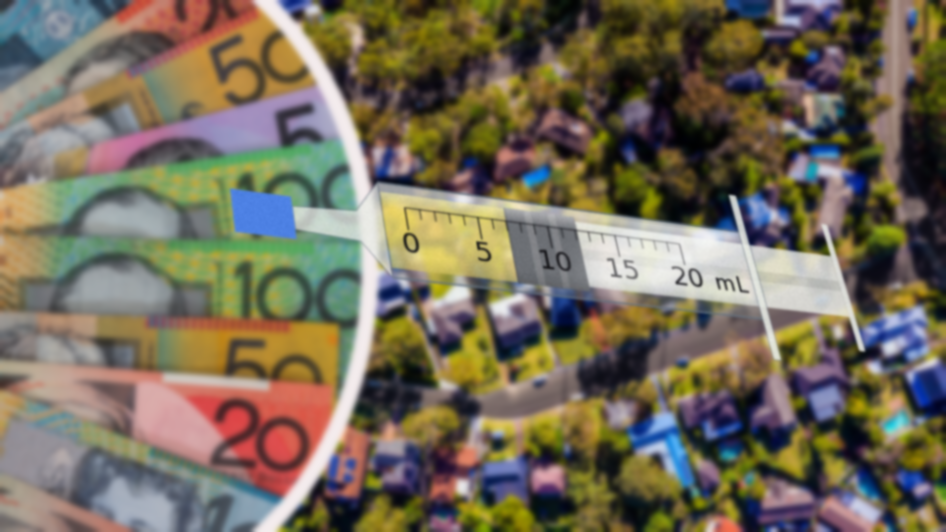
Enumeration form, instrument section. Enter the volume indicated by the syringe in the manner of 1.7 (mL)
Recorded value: 7 (mL)
